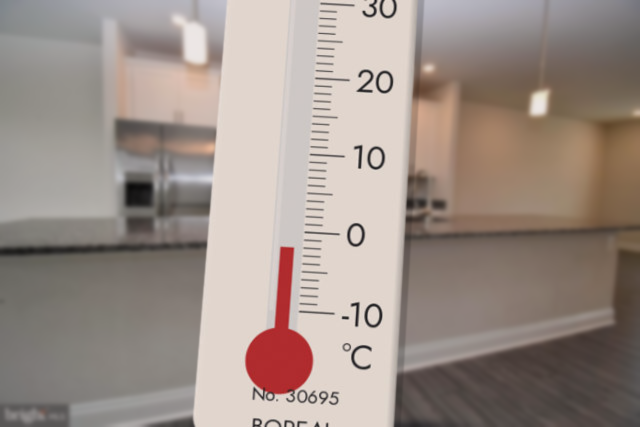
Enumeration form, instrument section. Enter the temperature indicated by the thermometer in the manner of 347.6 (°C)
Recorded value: -2 (°C)
